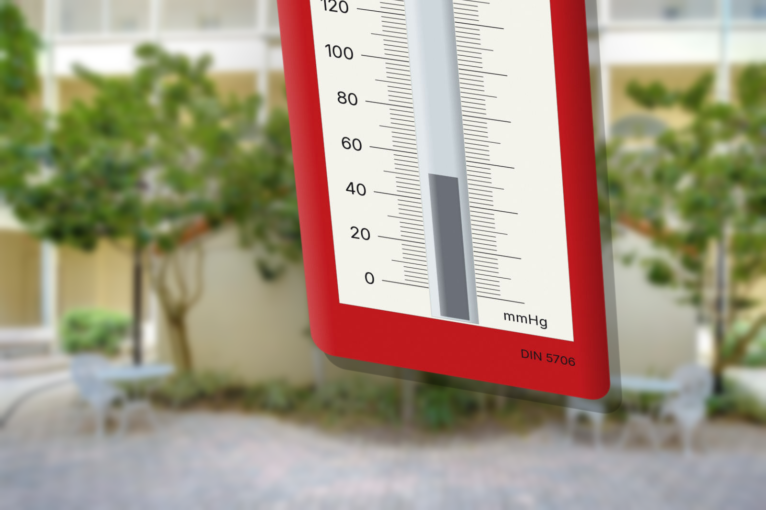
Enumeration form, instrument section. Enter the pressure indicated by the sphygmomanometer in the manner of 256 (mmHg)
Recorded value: 52 (mmHg)
